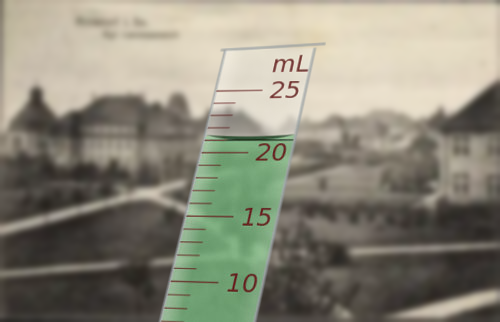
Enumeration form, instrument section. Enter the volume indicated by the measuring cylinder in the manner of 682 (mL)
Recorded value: 21 (mL)
